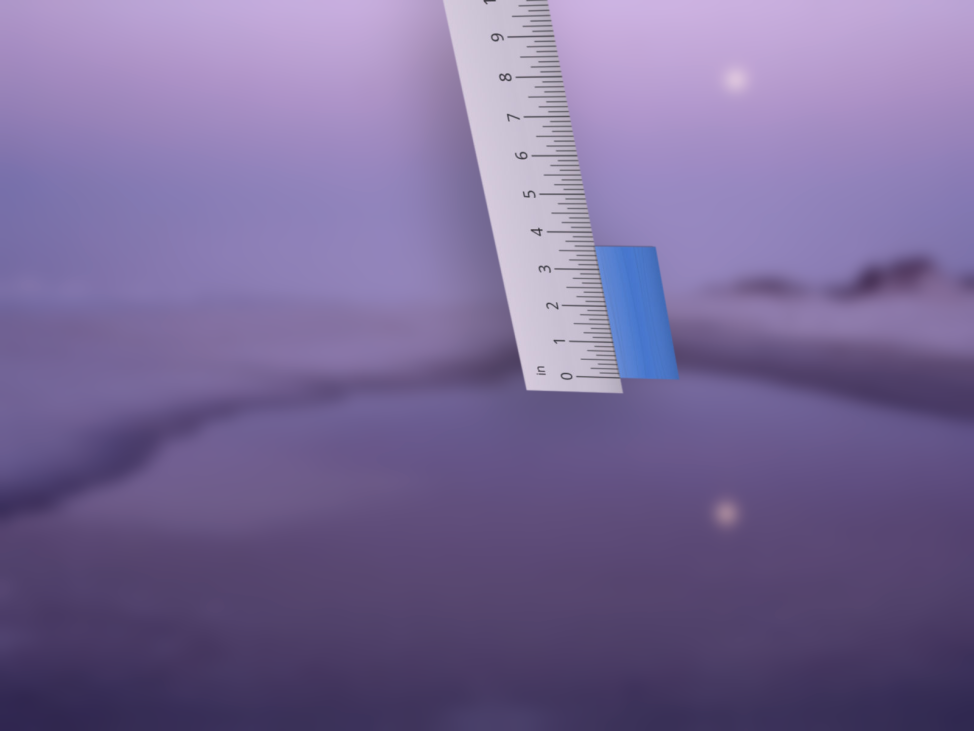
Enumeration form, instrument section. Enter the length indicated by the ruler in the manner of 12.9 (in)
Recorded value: 3.625 (in)
